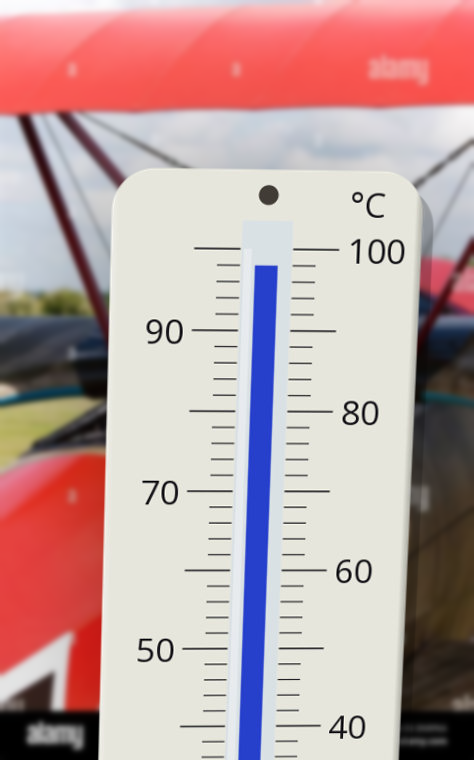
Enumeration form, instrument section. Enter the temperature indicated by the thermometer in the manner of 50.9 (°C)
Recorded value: 98 (°C)
